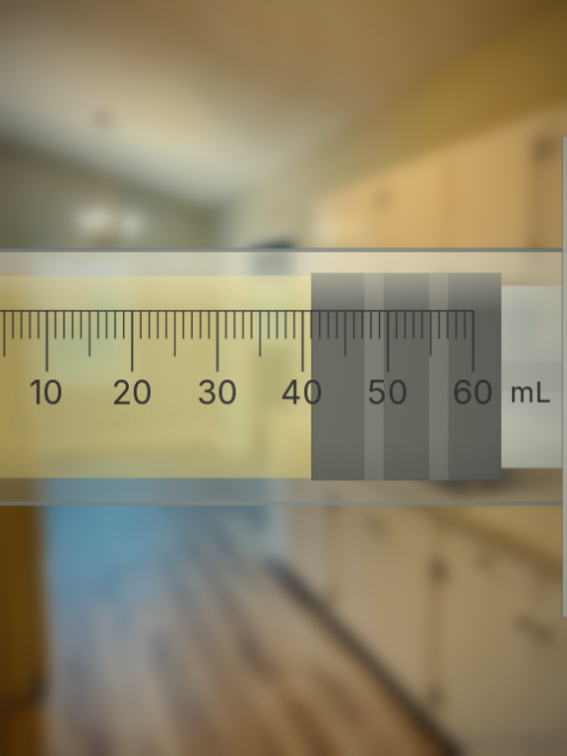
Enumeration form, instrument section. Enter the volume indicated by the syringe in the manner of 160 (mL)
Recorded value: 41 (mL)
